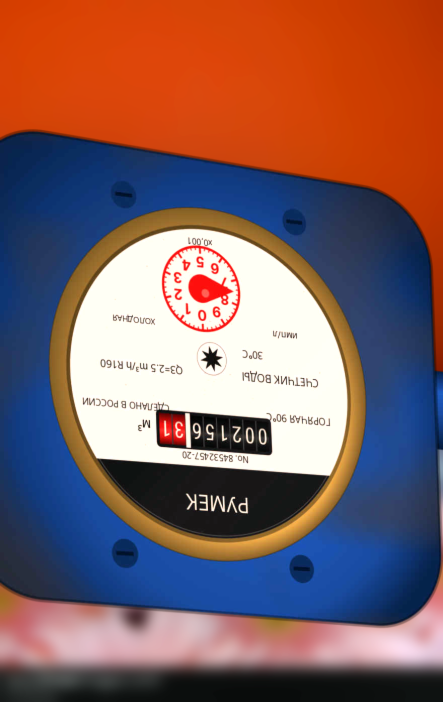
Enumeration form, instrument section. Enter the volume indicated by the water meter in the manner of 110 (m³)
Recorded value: 2156.317 (m³)
